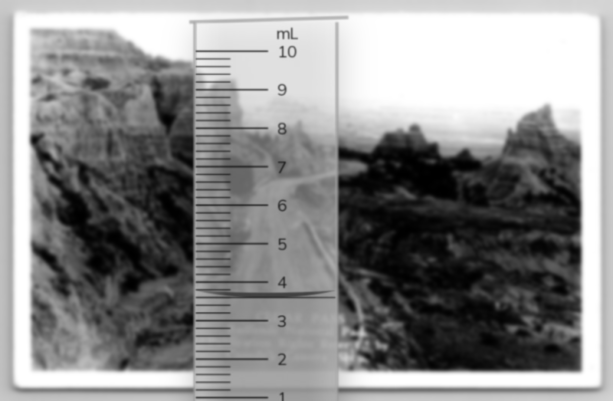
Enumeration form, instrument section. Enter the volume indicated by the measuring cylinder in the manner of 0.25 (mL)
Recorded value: 3.6 (mL)
